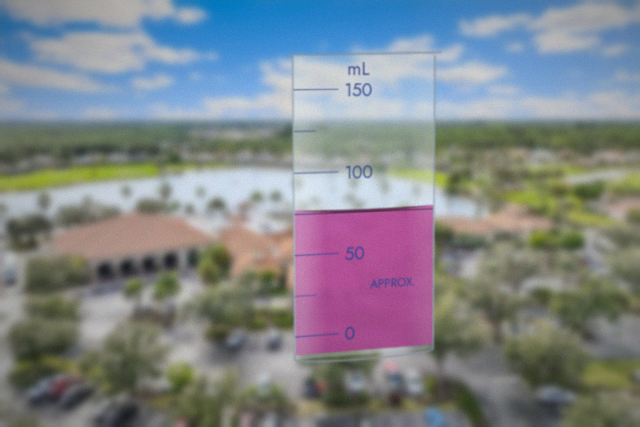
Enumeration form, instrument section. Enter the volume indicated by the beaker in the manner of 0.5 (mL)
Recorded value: 75 (mL)
